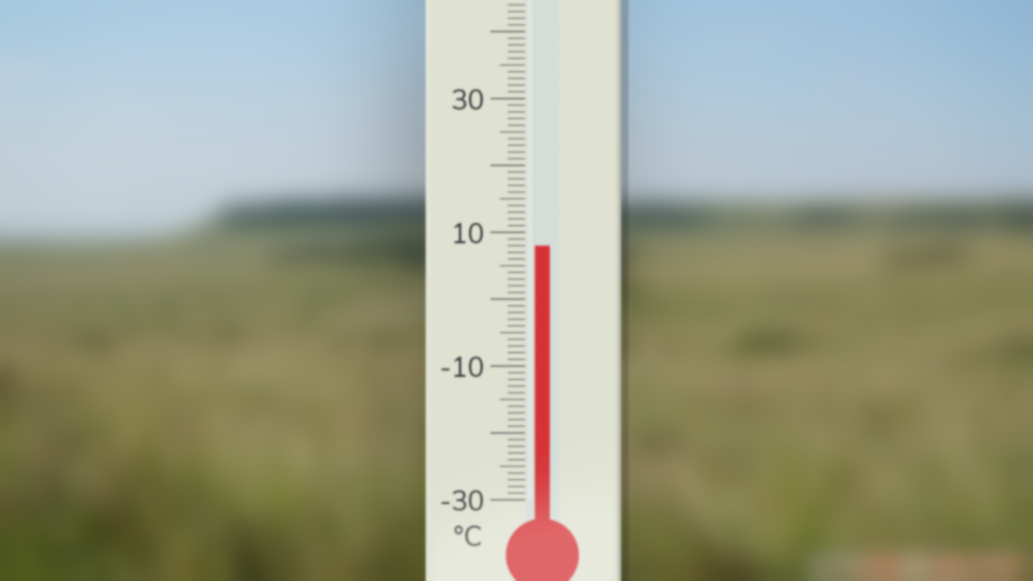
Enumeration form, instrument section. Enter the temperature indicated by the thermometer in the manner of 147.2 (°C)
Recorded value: 8 (°C)
